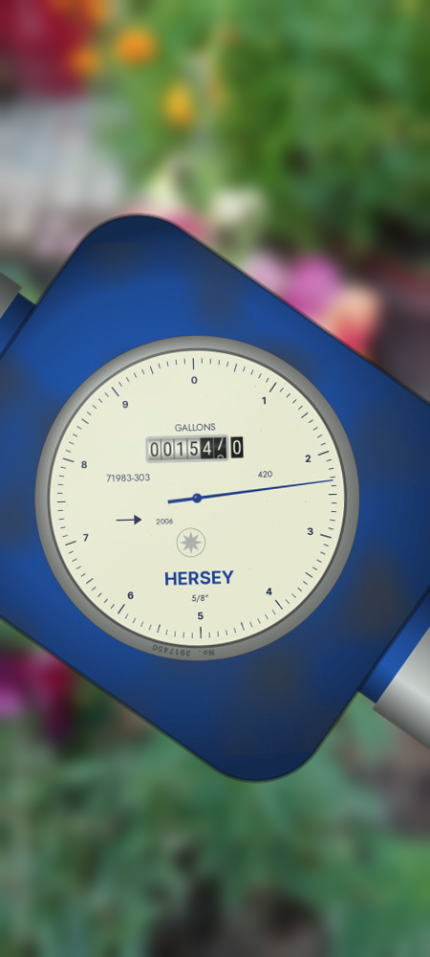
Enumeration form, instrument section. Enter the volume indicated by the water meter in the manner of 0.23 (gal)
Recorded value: 15472.3 (gal)
